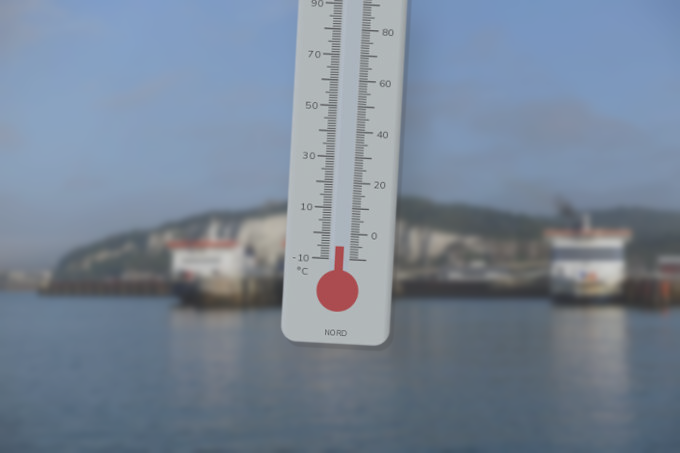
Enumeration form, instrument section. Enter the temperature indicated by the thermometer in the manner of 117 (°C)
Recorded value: -5 (°C)
